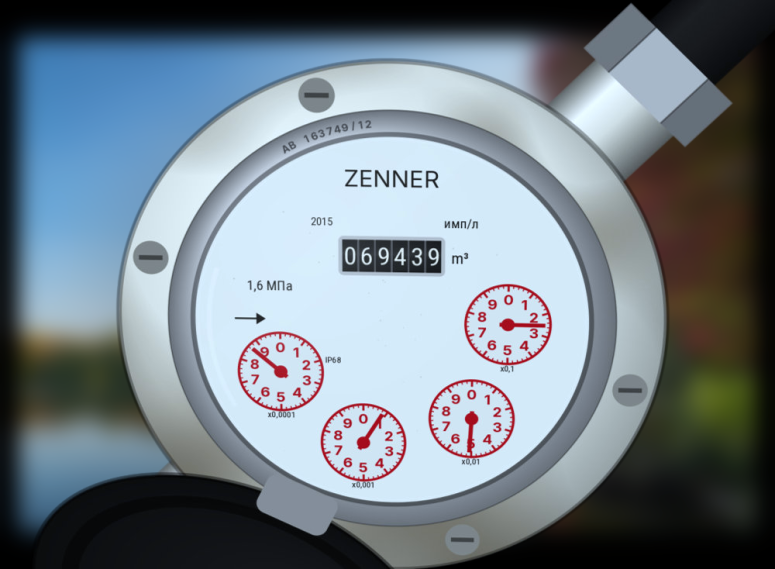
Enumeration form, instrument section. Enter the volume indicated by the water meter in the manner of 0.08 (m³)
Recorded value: 69439.2508 (m³)
